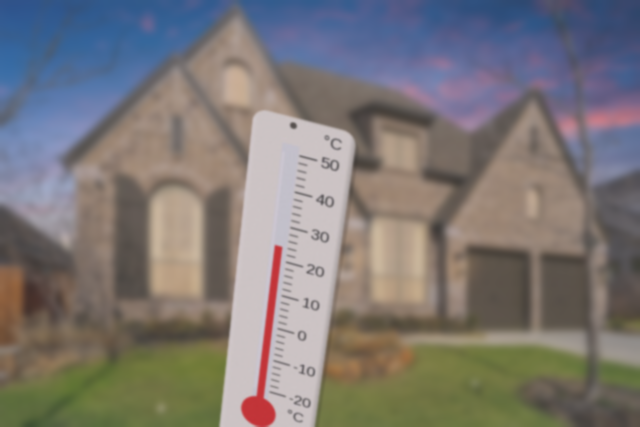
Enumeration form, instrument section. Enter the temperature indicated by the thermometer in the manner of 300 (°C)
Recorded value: 24 (°C)
